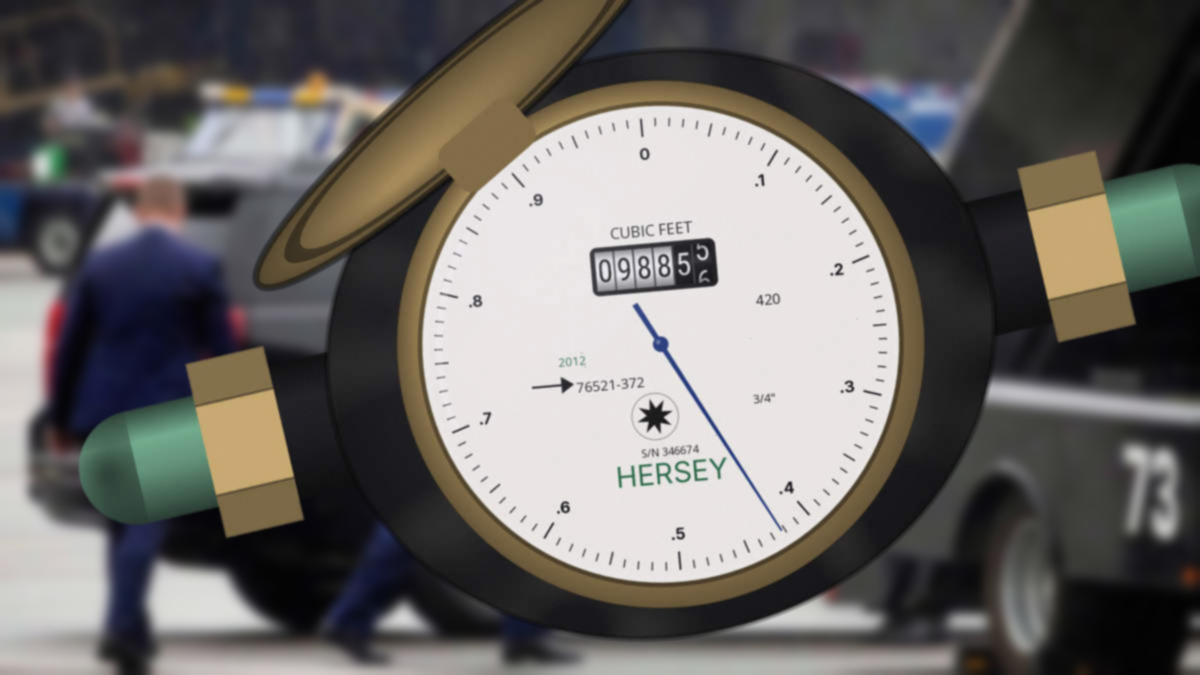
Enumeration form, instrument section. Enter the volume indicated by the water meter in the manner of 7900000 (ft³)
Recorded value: 98855.42 (ft³)
